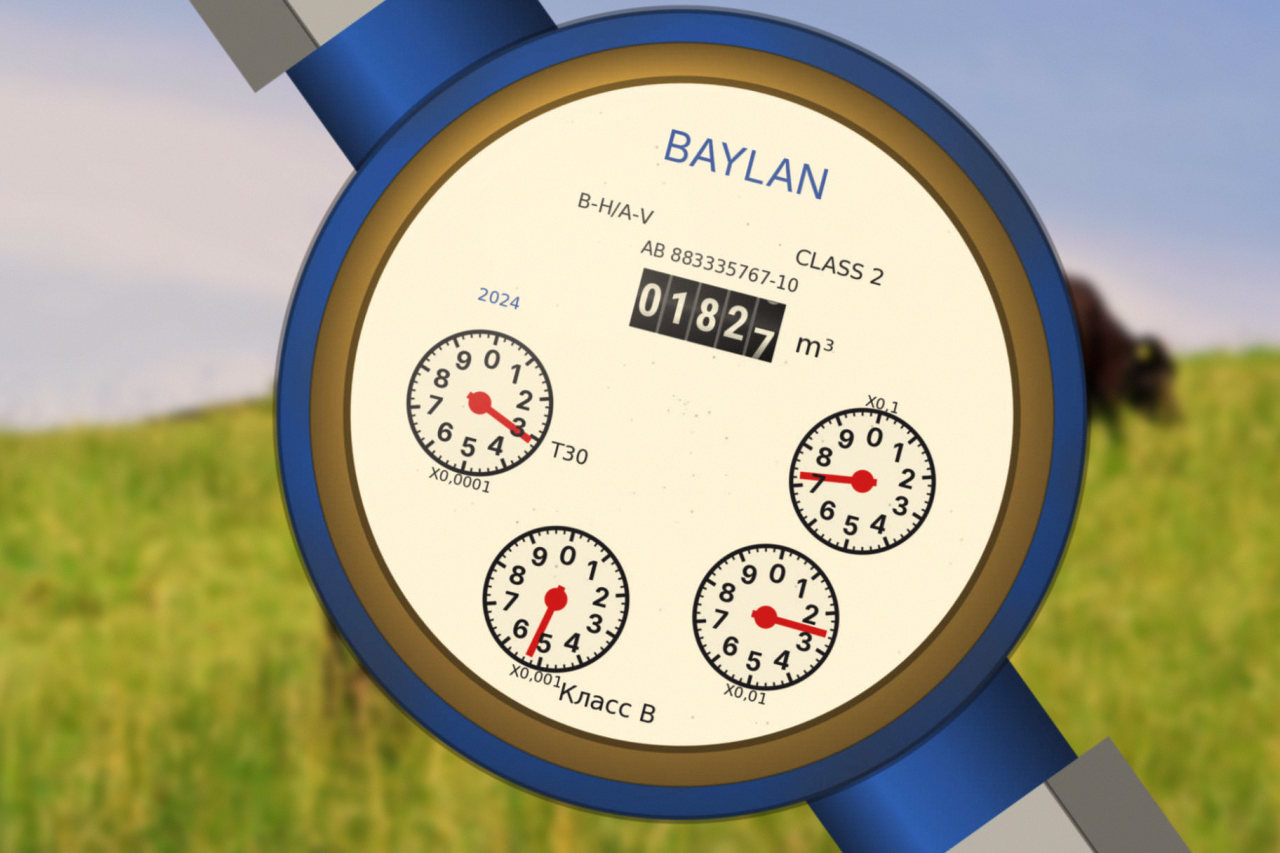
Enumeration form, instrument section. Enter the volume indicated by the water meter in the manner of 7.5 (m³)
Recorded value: 1826.7253 (m³)
